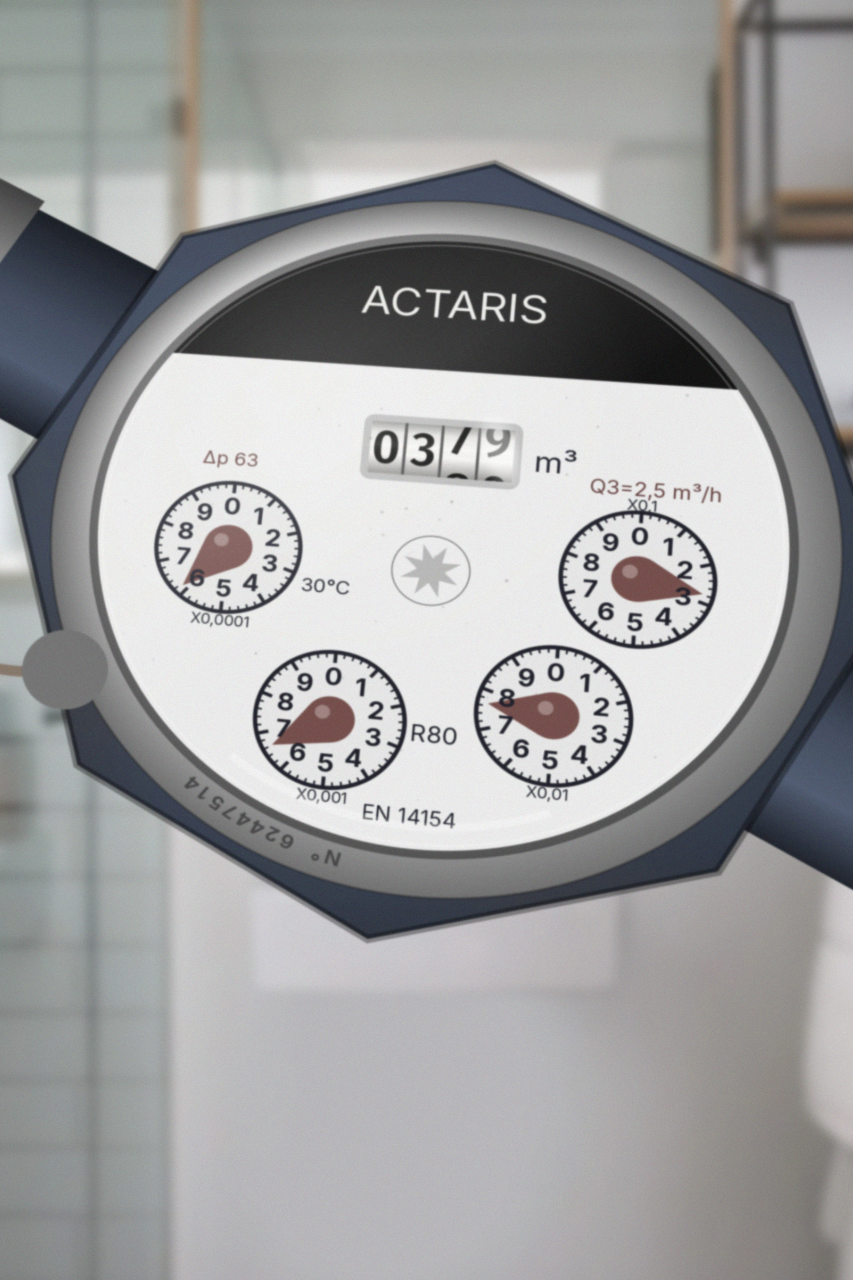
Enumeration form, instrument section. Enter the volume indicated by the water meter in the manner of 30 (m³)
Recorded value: 379.2766 (m³)
